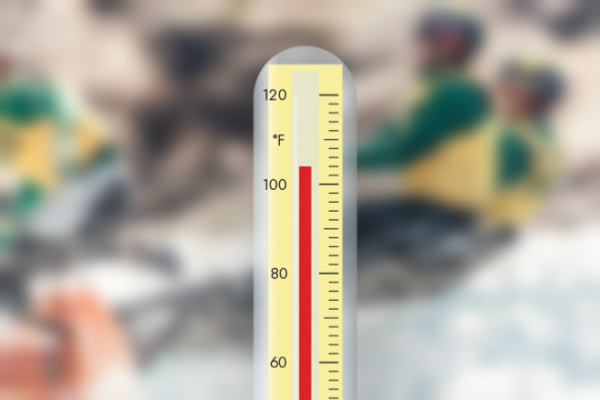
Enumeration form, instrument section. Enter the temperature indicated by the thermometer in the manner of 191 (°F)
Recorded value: 104 (°F)
